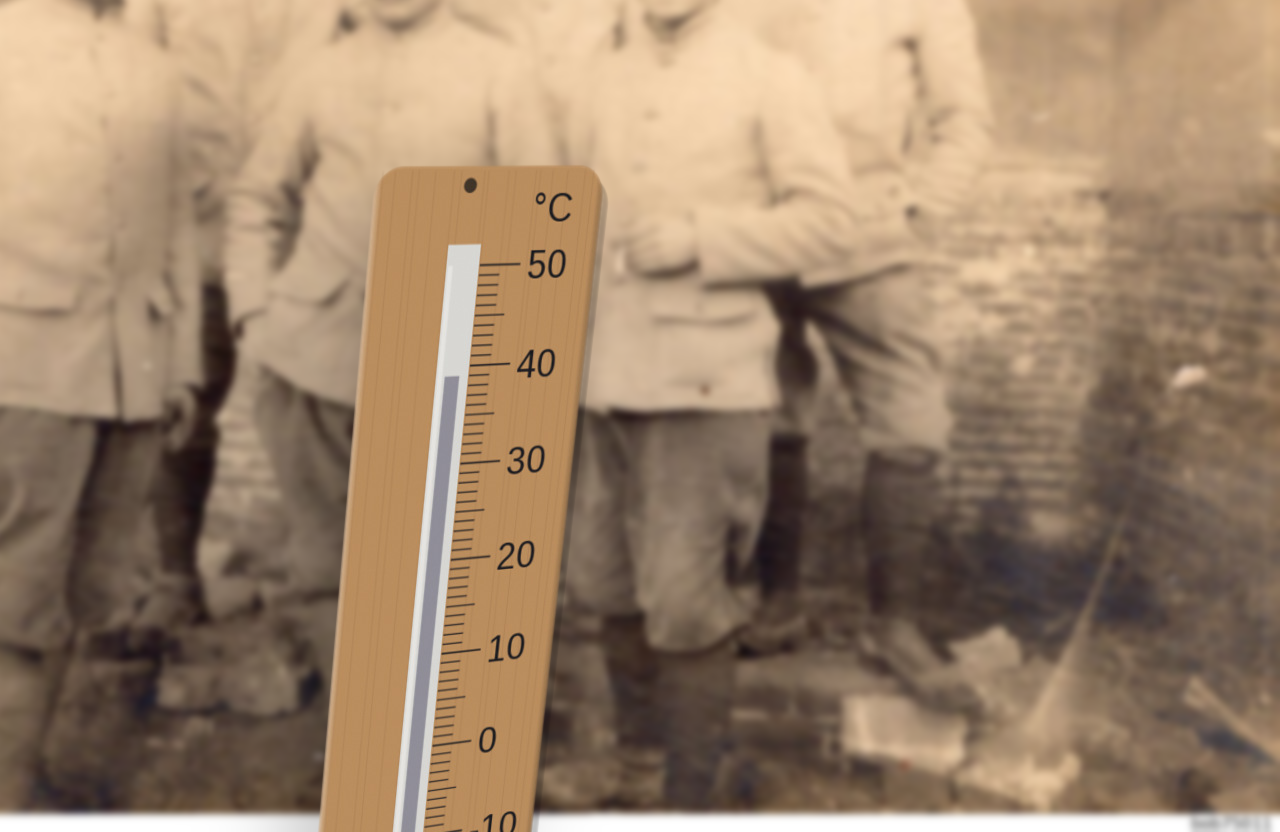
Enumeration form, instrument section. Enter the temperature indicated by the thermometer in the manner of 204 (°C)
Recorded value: 39 (°C)
